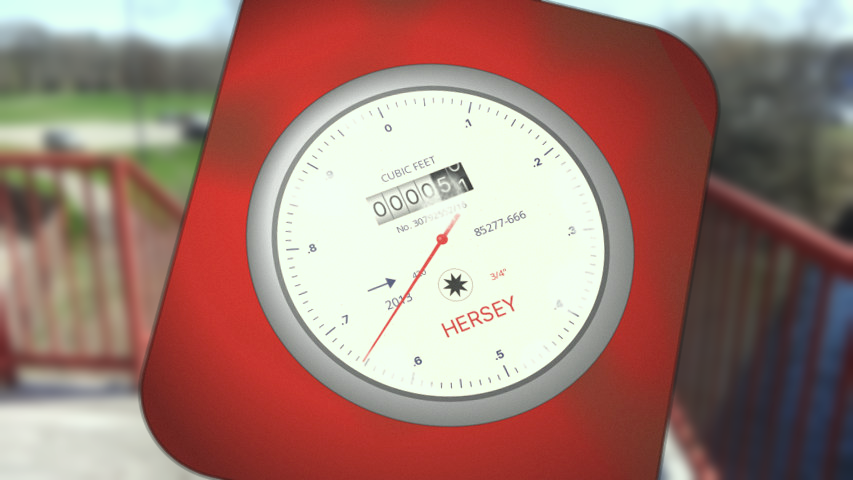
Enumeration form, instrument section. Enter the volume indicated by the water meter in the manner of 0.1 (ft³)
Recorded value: 50.65 (ft³)
